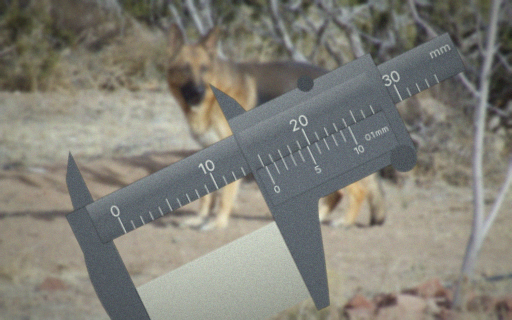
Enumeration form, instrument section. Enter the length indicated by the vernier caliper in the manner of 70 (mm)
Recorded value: 15.2 (mm)
